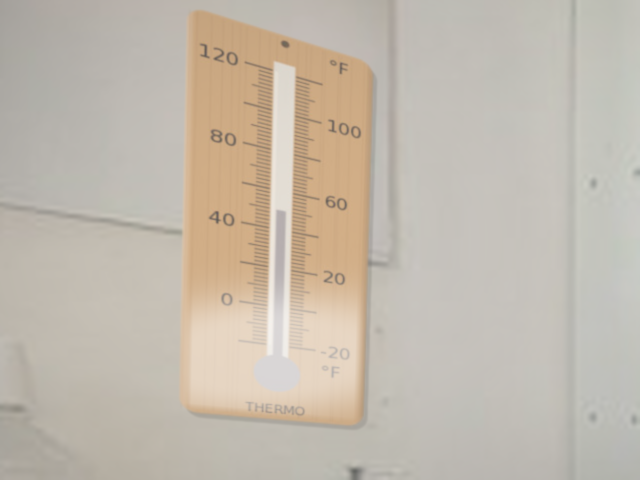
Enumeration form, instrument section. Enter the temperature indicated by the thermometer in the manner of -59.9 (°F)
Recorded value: 50 (°F)
